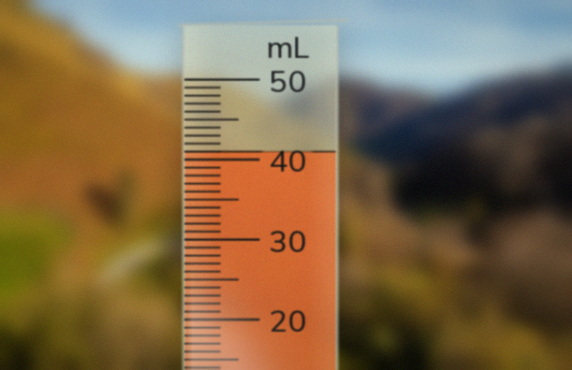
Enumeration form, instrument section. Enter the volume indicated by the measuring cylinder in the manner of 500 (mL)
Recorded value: 41 (mL)
